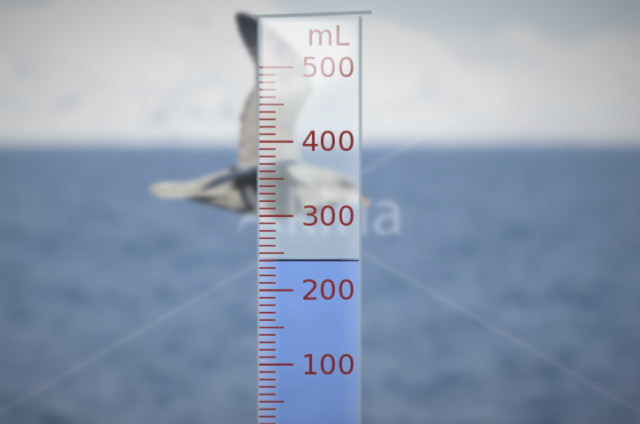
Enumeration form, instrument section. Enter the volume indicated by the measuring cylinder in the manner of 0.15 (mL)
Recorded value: 240 (mL)
